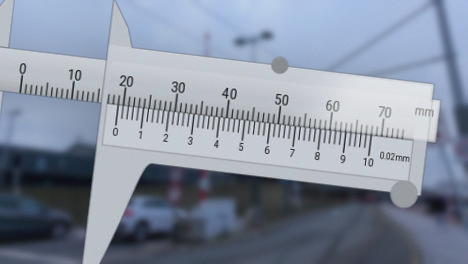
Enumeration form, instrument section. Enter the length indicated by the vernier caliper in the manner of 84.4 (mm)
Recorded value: 19.0 (mm)
